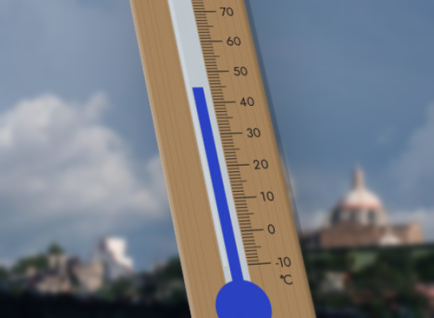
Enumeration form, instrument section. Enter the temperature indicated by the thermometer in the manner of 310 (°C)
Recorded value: 45 (°C)
